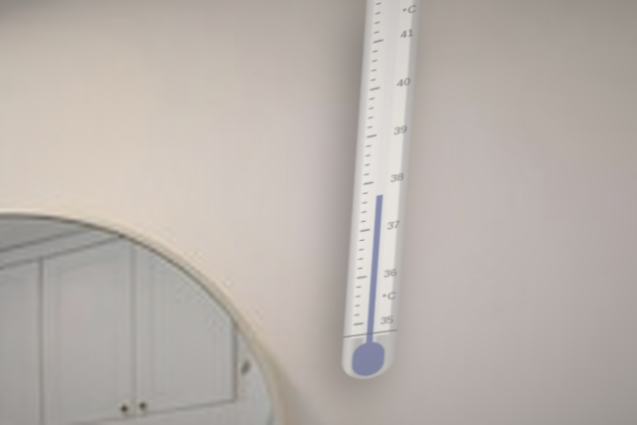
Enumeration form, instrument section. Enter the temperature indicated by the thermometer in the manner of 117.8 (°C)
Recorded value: 37.7 (°C)
